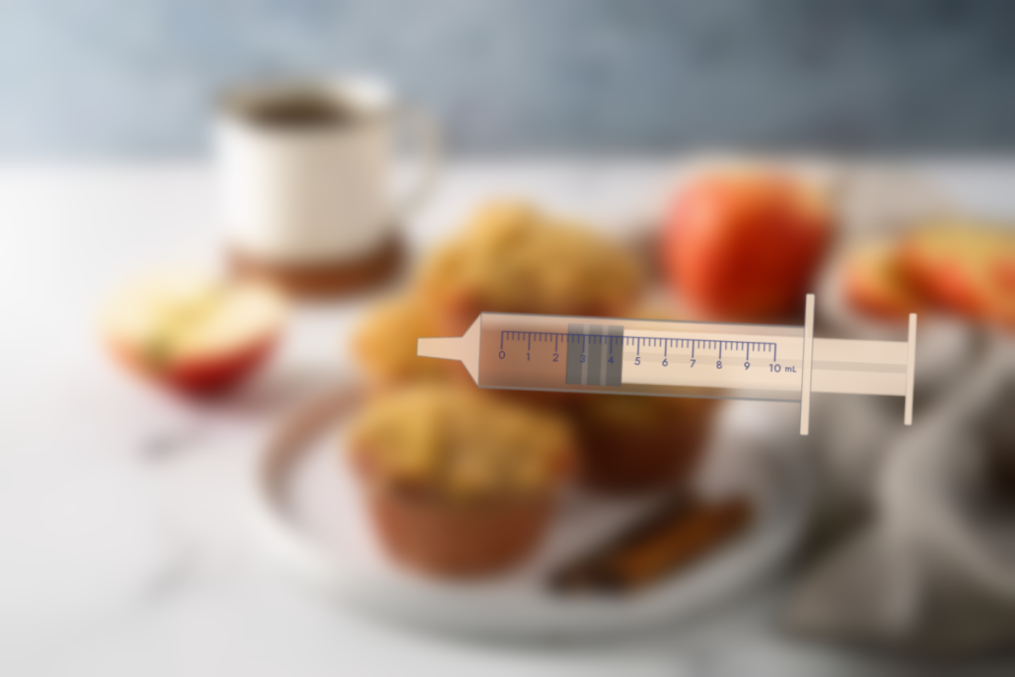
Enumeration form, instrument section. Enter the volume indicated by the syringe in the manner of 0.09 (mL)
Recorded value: 2.4 (mL)
